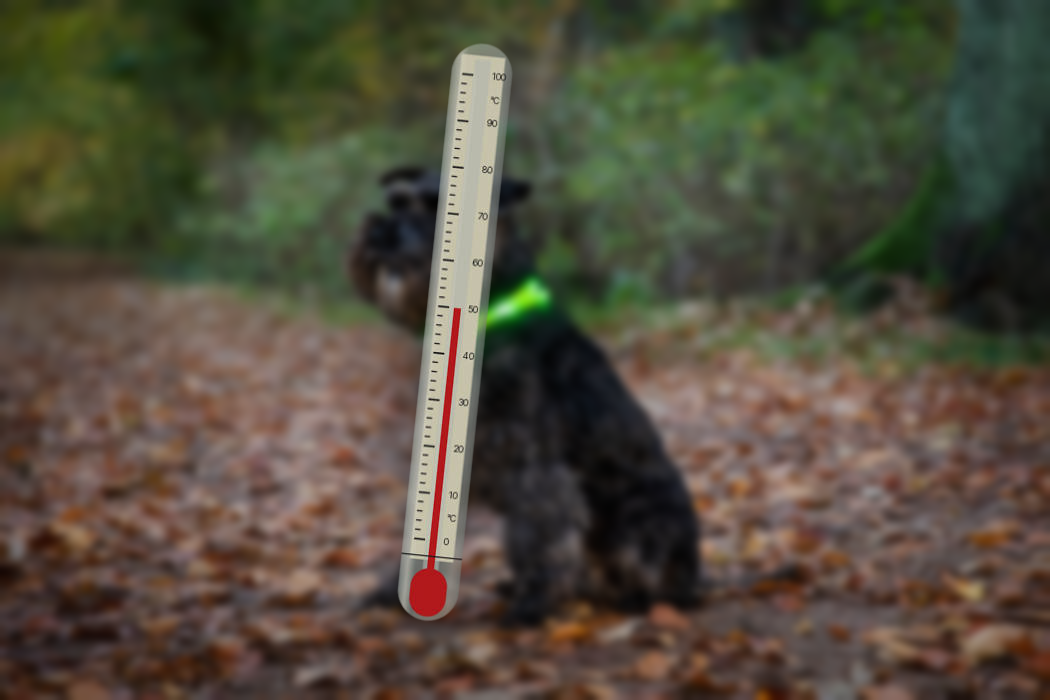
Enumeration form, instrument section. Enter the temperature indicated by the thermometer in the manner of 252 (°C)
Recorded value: 50 (°C)
